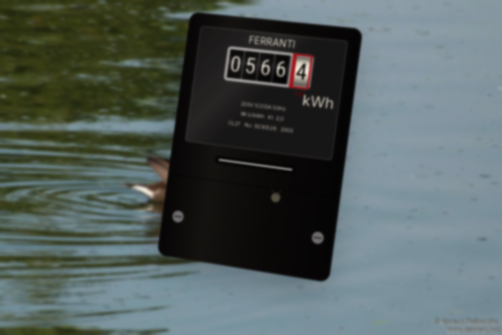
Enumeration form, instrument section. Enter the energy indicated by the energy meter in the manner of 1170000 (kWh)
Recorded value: 566.4 (kWh)
